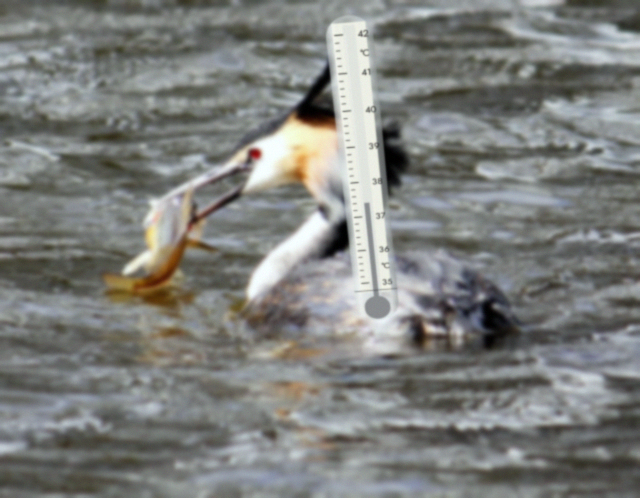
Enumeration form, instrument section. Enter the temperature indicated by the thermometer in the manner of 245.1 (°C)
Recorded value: 37.4 (°C)
